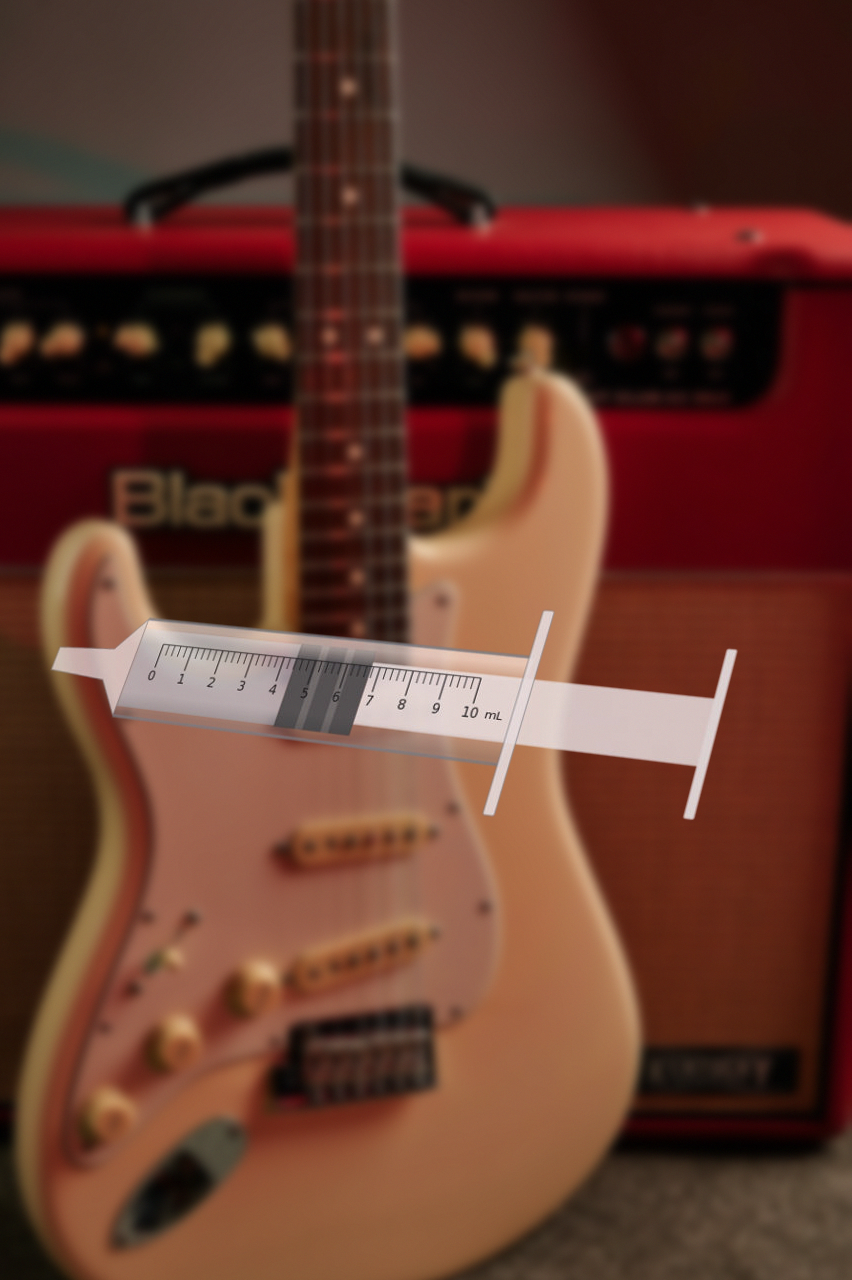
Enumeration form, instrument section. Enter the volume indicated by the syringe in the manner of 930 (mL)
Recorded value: 4.4 (mL)
